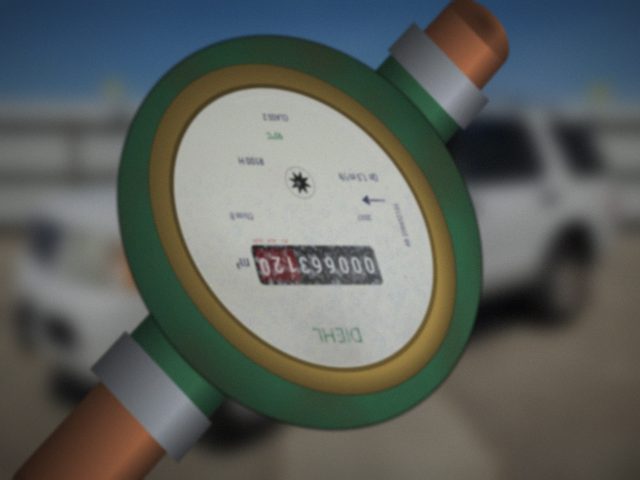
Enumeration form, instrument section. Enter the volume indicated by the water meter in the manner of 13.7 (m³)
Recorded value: 663.120 (m³)
